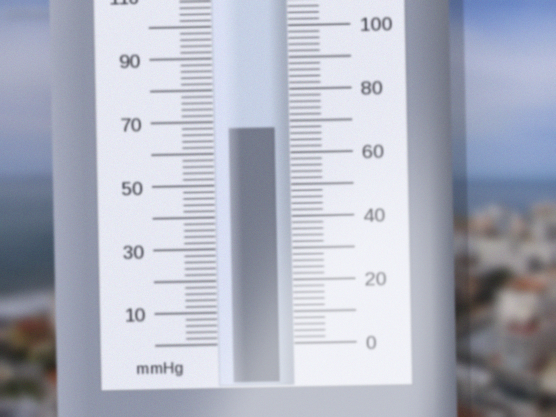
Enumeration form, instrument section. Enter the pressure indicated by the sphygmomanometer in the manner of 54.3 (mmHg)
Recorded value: 68 (mmHg)
